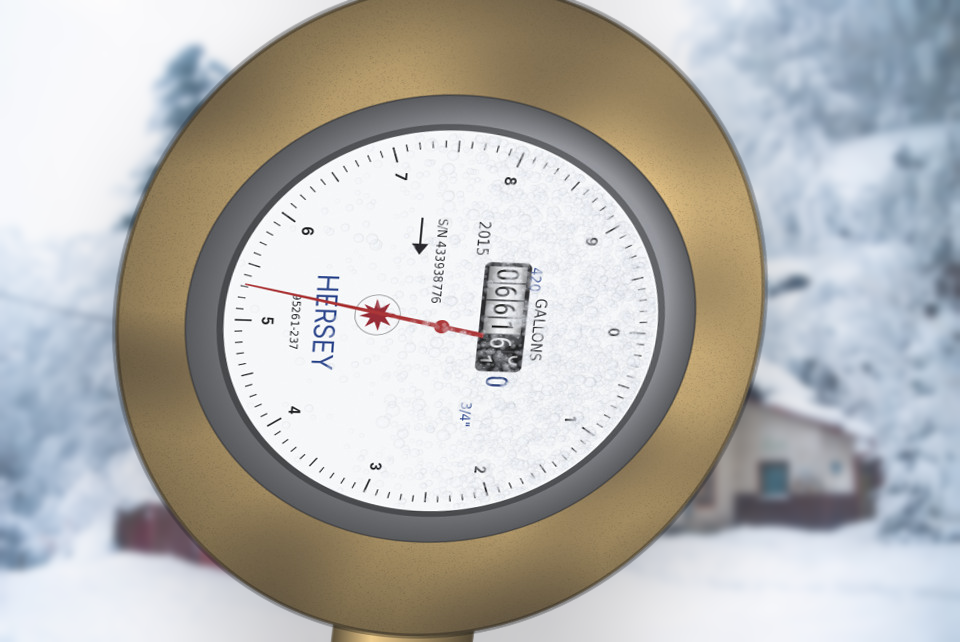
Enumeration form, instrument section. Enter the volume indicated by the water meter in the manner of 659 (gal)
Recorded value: 661605.3 (gal)
